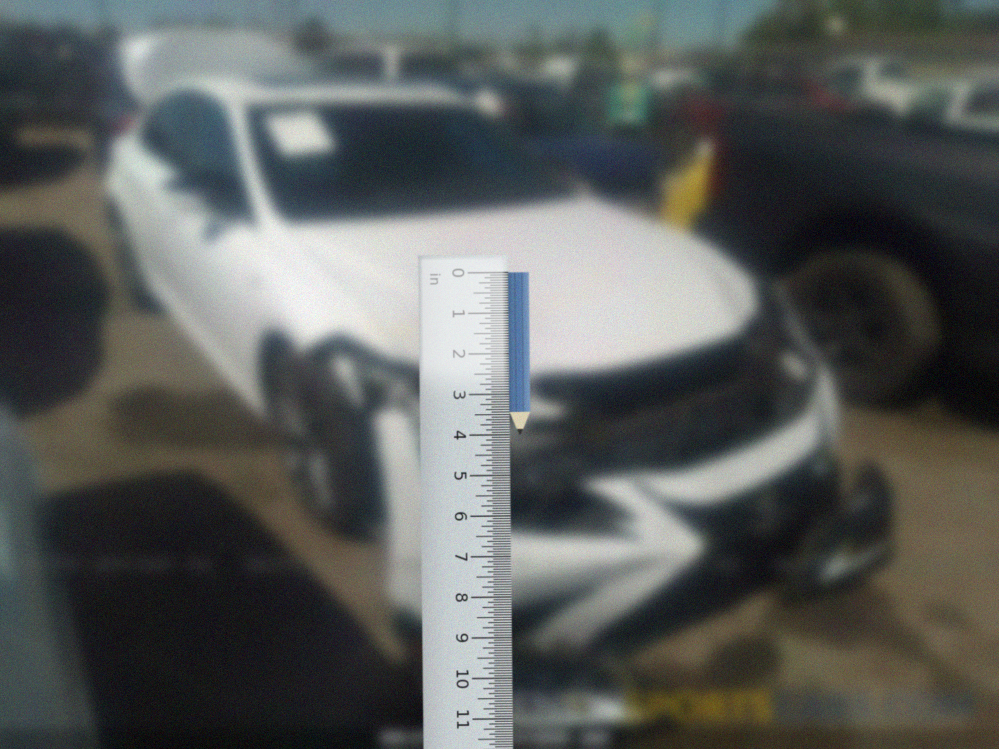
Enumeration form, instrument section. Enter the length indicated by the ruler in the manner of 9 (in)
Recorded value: 4 (in)
